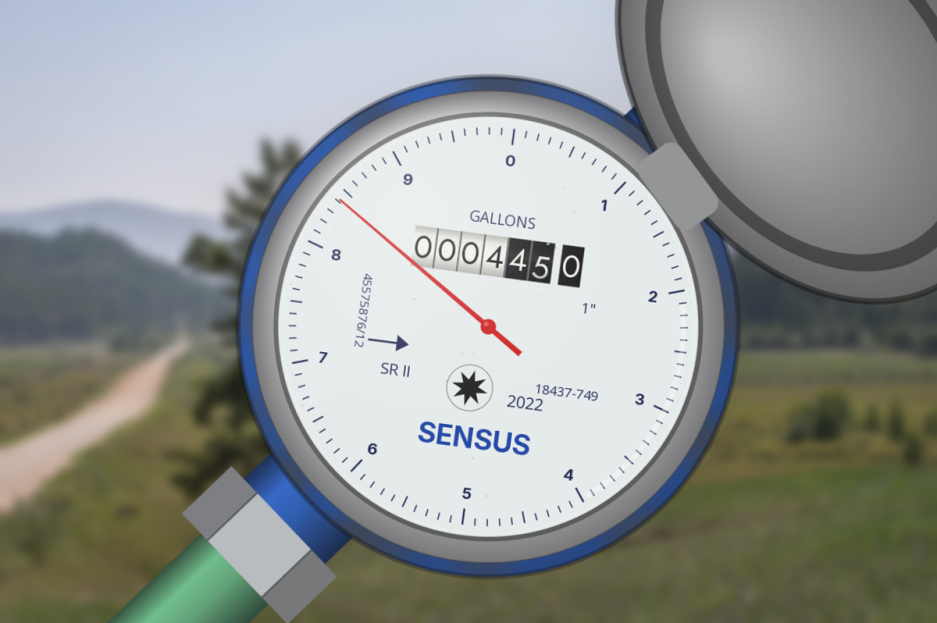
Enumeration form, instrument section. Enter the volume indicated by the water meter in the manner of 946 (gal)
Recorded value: 4448.4 (gal)
